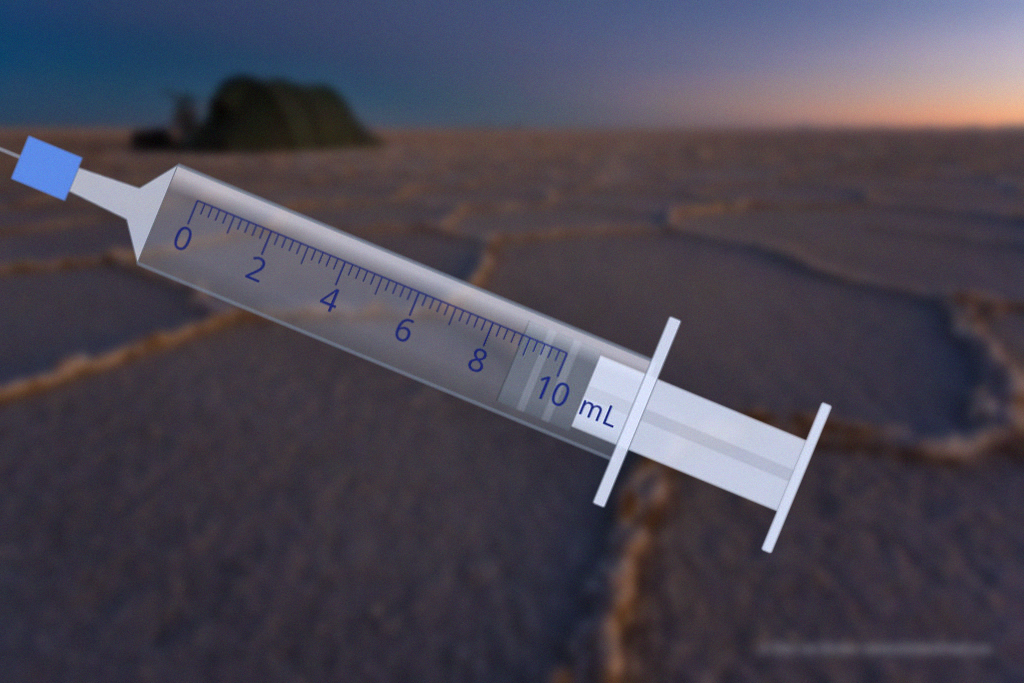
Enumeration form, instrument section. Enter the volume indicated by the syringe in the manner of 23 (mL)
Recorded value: 8.8 (mL)
